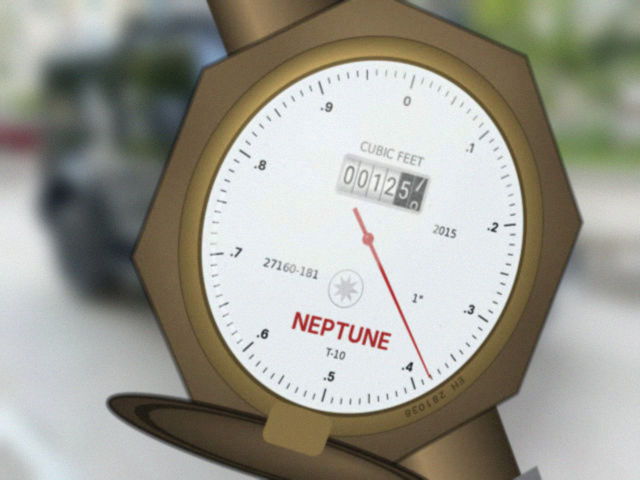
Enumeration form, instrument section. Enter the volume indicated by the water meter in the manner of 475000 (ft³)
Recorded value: 1257.38 (ft³)
